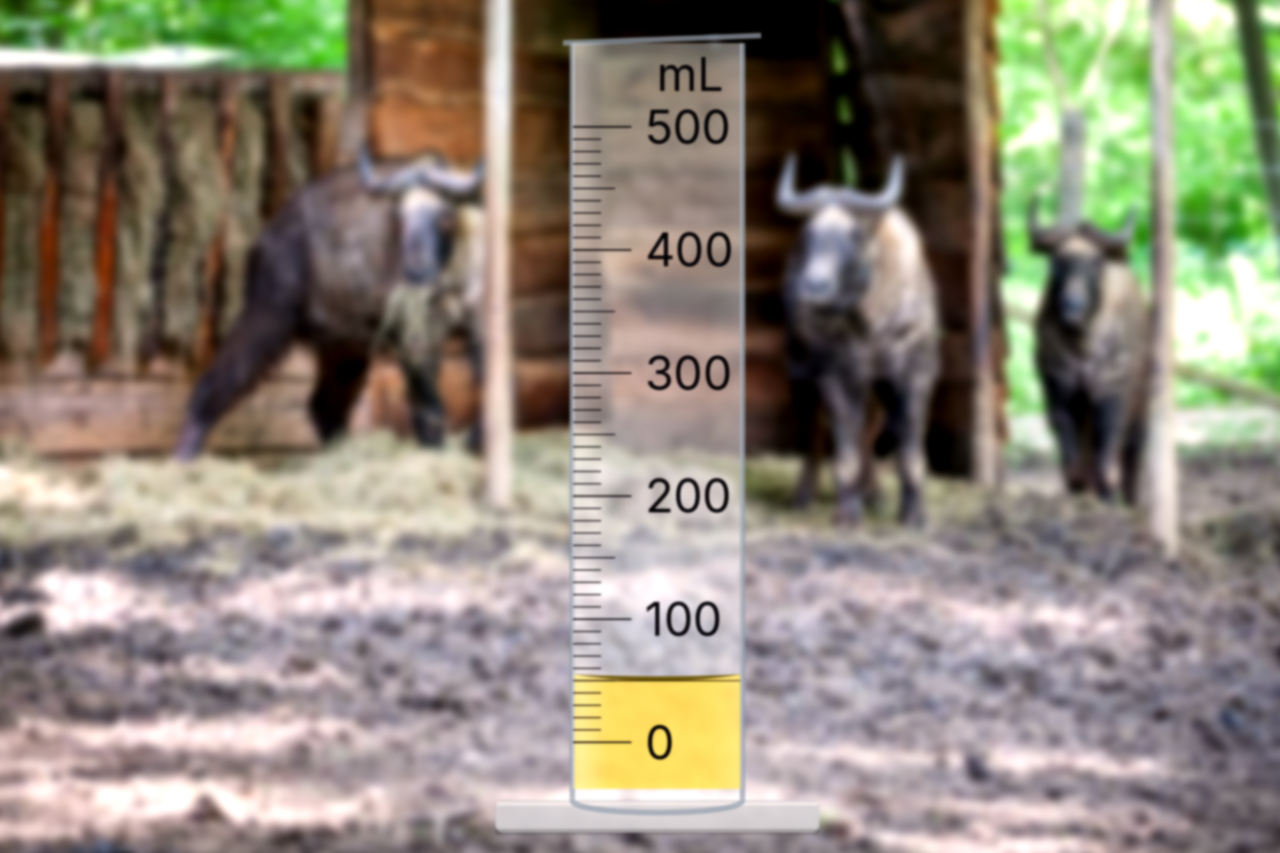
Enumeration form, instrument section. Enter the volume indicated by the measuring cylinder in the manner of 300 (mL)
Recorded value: 50 (mL)
